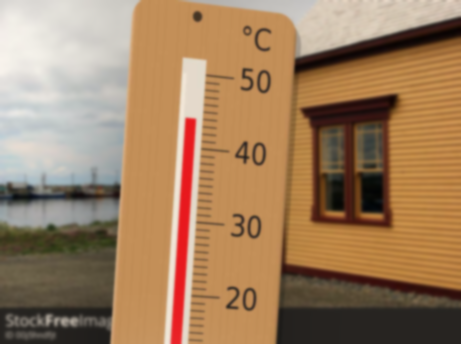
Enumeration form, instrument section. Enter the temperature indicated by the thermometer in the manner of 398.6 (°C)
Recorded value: 44 (°C)
